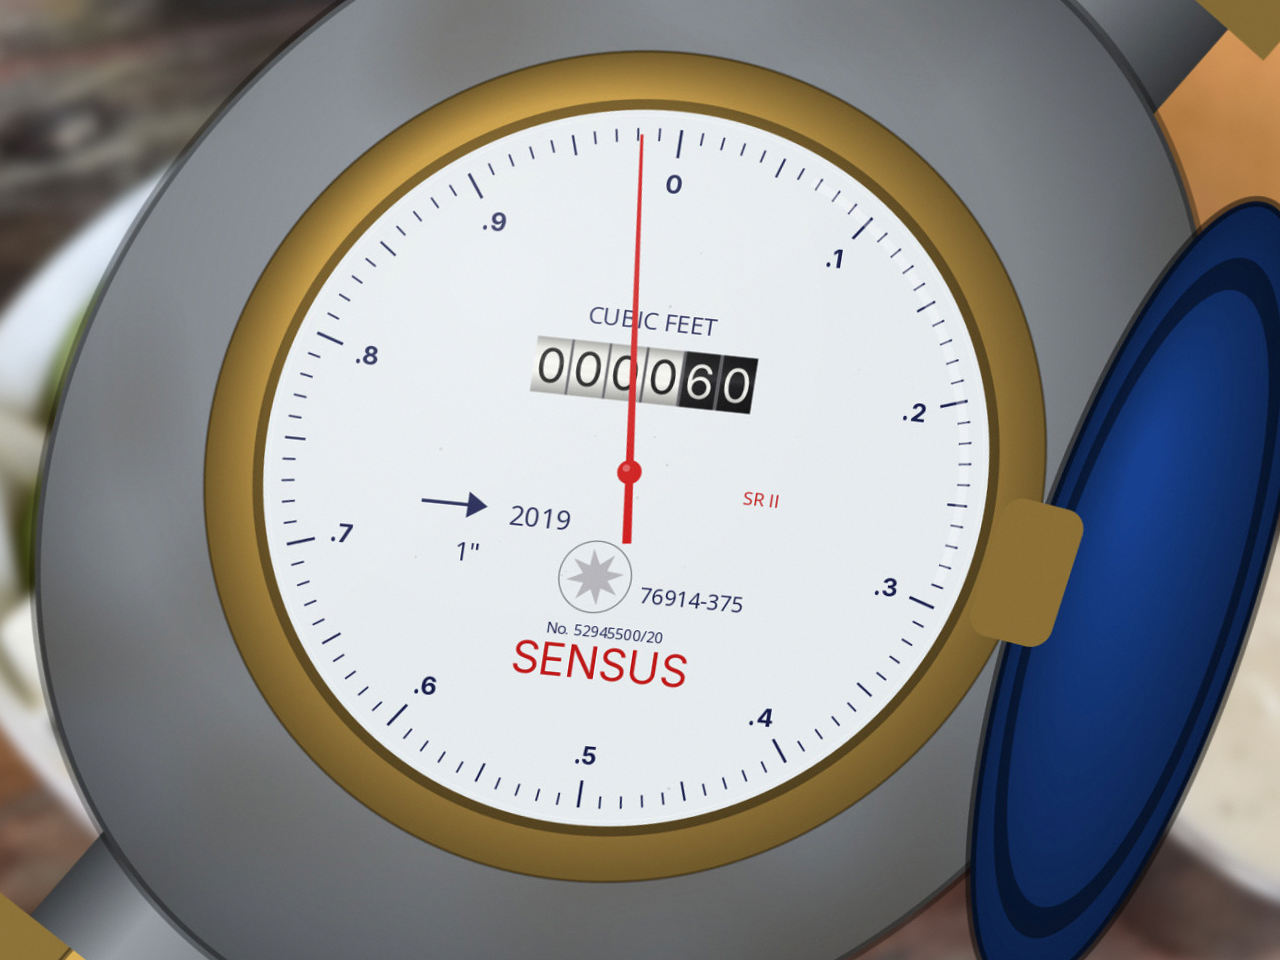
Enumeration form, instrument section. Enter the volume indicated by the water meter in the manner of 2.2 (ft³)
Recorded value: 59.98 (ft³)
